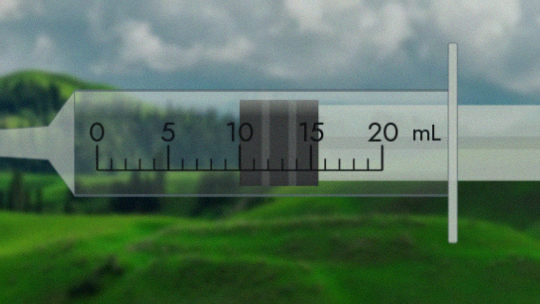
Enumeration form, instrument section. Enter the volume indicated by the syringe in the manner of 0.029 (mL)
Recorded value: 10 (mL)
